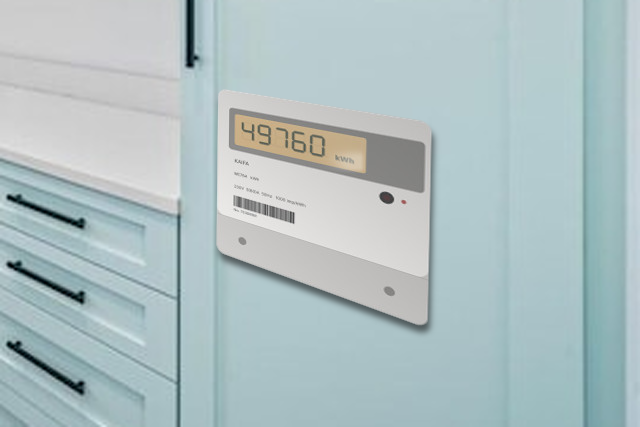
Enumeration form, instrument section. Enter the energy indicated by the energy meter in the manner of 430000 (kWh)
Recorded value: 49760 (kWh)
